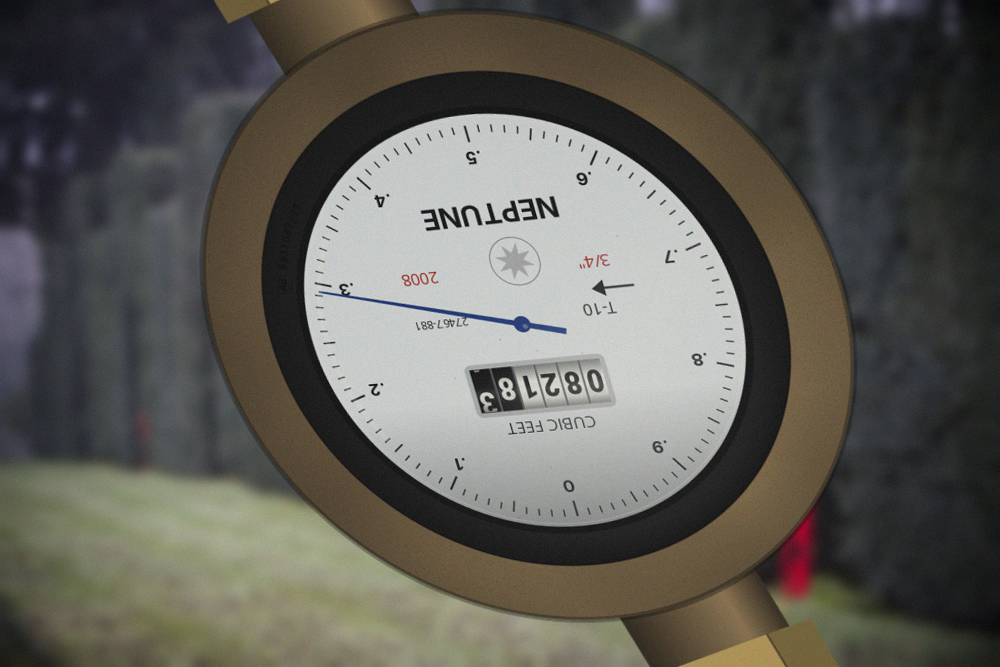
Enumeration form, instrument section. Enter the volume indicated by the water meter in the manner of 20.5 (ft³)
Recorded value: 82183.29 (ft³)
